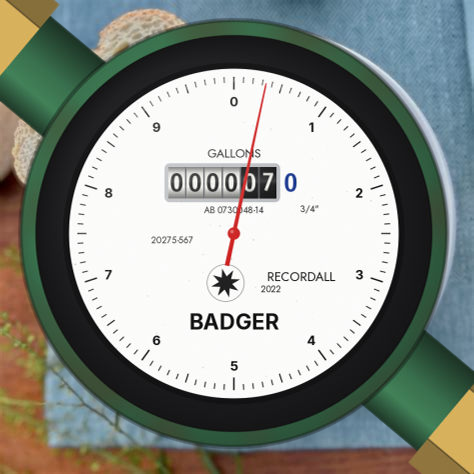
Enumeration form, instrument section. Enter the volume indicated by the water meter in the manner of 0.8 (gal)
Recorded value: 70.3 (gal)
